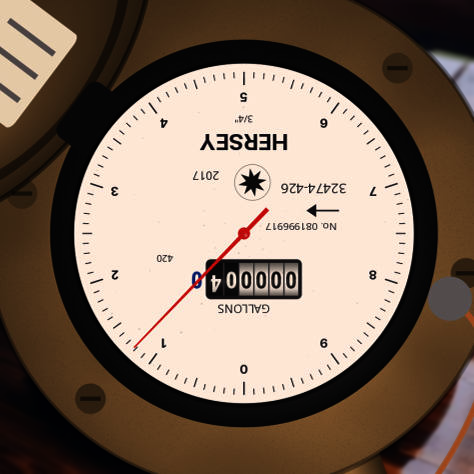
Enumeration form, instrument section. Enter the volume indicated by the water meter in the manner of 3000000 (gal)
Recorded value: 41.2 (gal)
